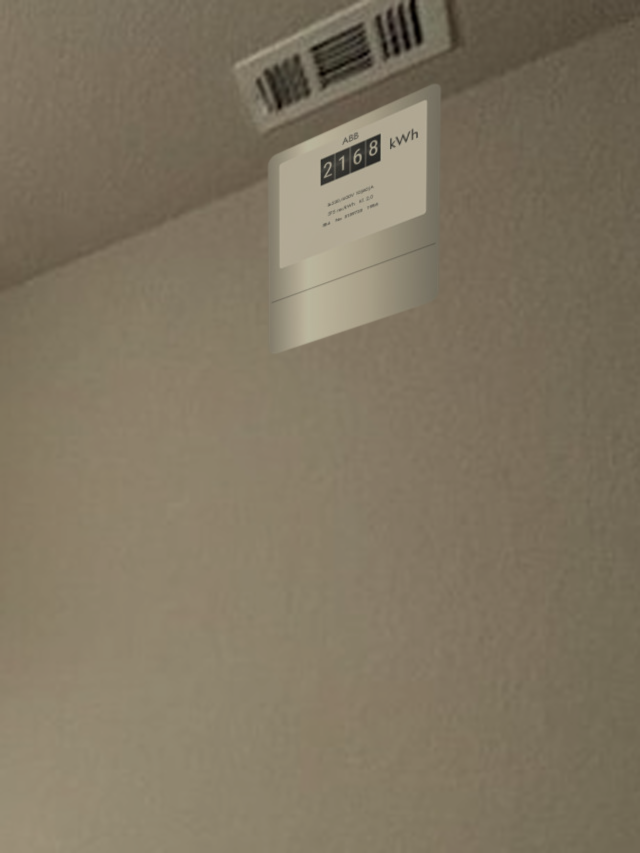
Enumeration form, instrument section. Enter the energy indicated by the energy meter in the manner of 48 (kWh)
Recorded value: 2168 (kWh)
